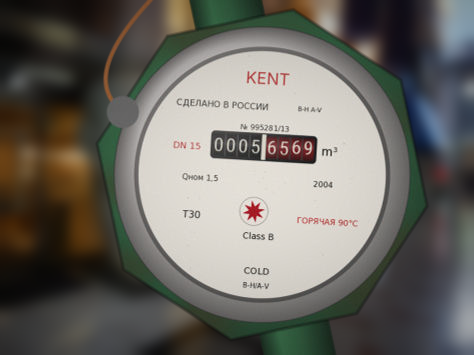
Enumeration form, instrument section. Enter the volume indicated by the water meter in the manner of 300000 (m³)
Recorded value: 5.6569 (m³)
